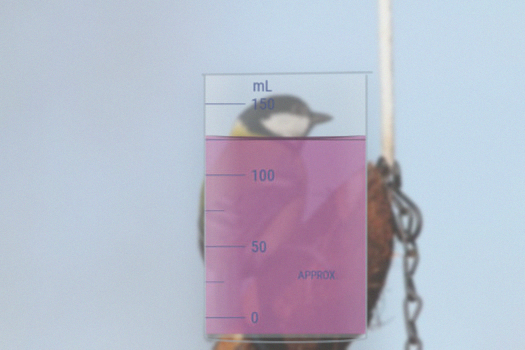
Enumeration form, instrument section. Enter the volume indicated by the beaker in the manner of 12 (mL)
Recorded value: 125 (mL)
